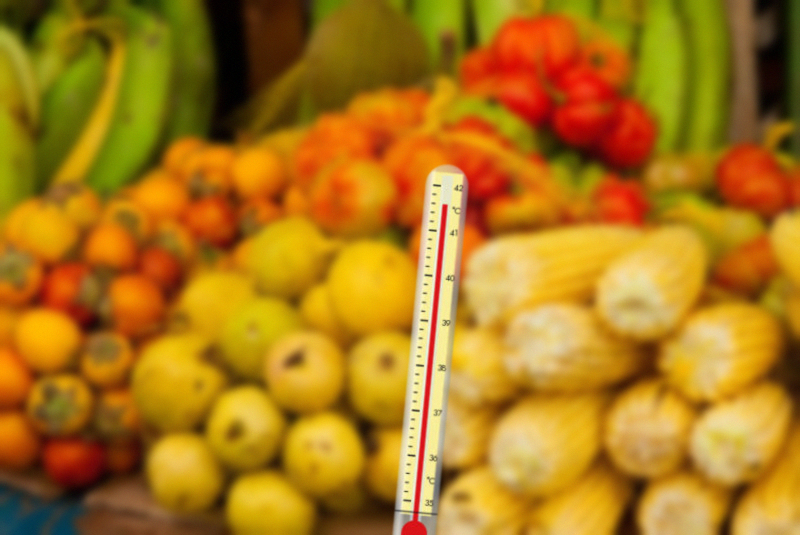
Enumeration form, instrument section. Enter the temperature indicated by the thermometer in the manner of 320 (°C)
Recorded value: 41.6 (°C)
